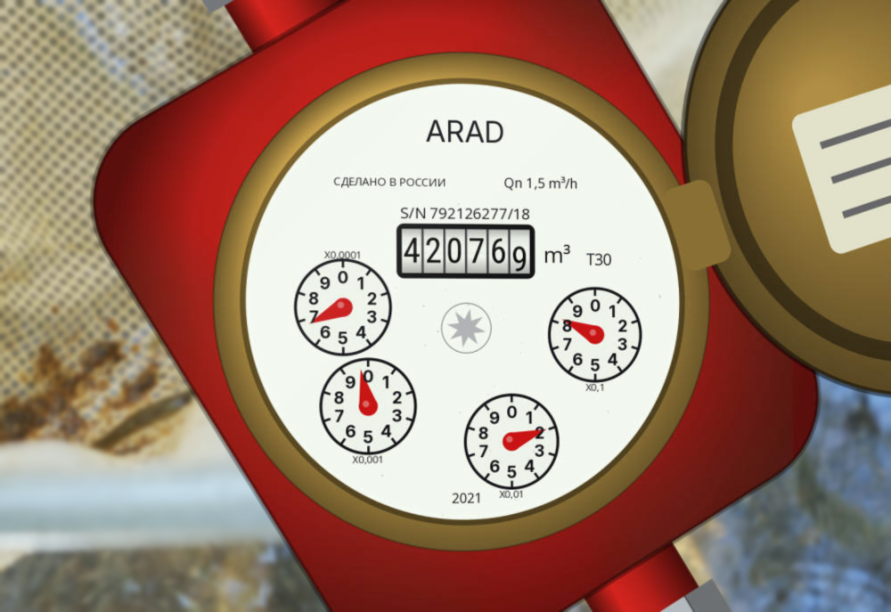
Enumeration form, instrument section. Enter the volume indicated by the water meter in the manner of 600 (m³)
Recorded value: 420768.8196 (m³)
